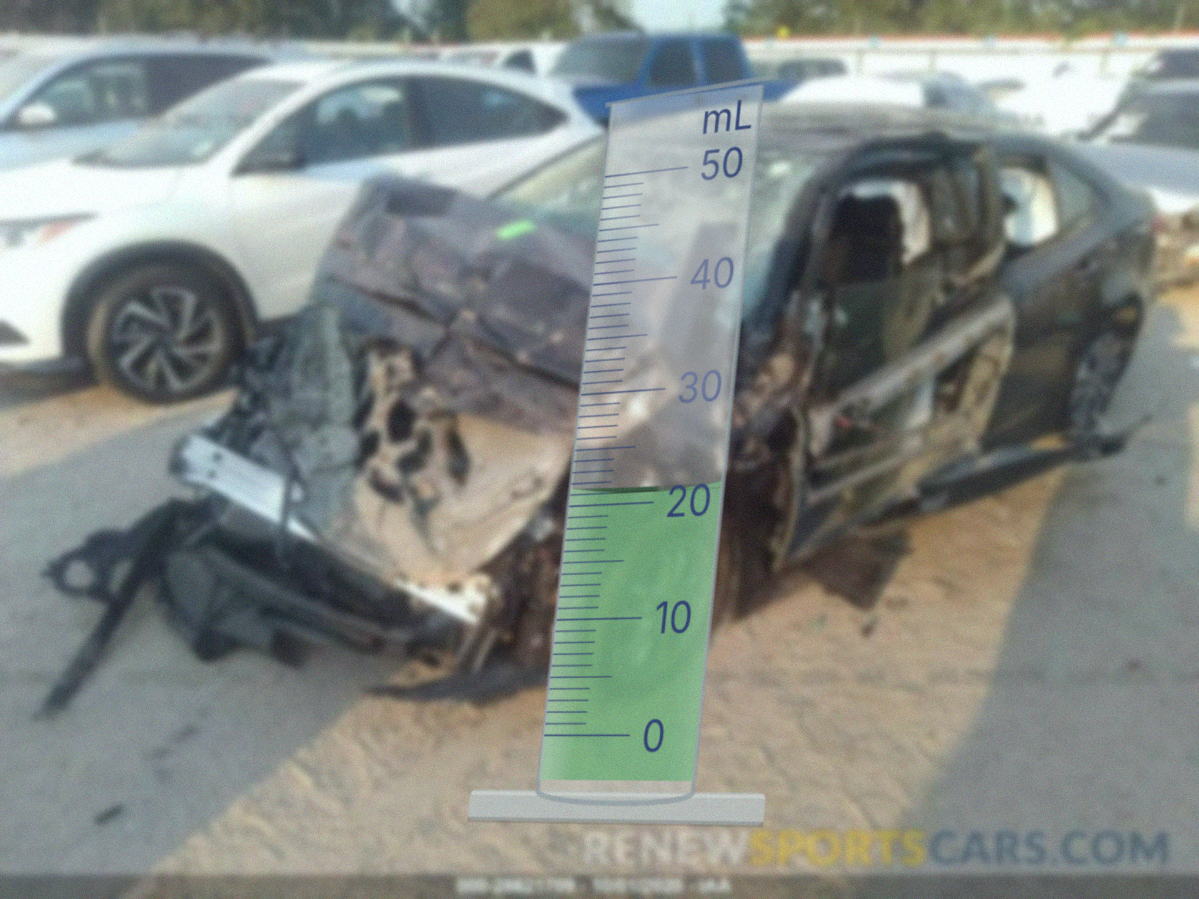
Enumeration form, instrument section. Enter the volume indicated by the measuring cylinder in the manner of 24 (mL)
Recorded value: 21 (mL)
